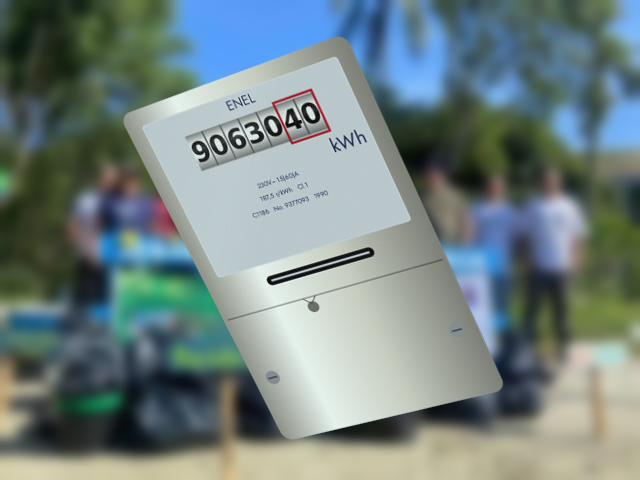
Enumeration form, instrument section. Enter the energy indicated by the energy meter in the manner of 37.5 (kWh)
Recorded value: 90630.40 (kWh)
